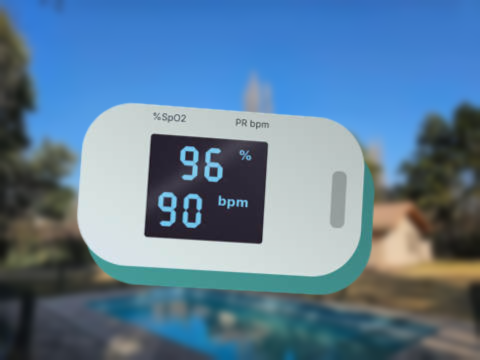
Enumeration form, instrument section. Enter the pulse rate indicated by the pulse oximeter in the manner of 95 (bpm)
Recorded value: 90 (bpm)
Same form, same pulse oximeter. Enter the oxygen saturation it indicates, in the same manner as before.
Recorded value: 96 (%)
